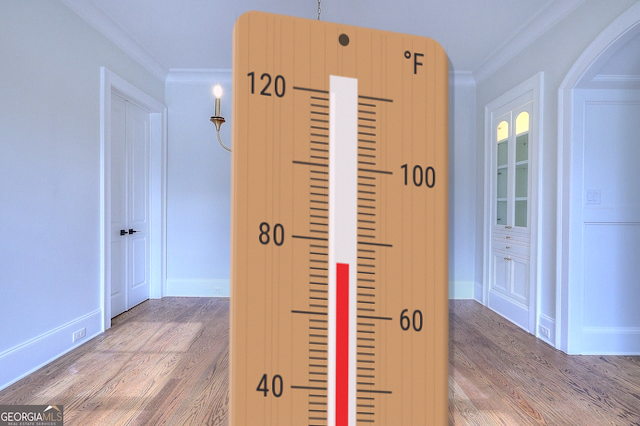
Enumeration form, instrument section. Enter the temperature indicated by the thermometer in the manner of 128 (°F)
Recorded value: 74 (°F)
